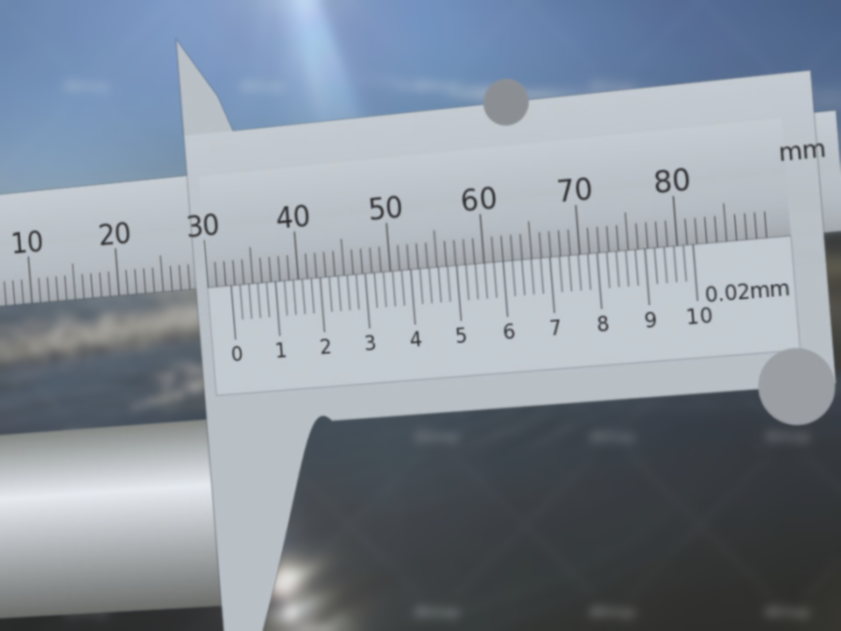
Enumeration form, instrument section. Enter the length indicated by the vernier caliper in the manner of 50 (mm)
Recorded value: 32.6 (mm)
